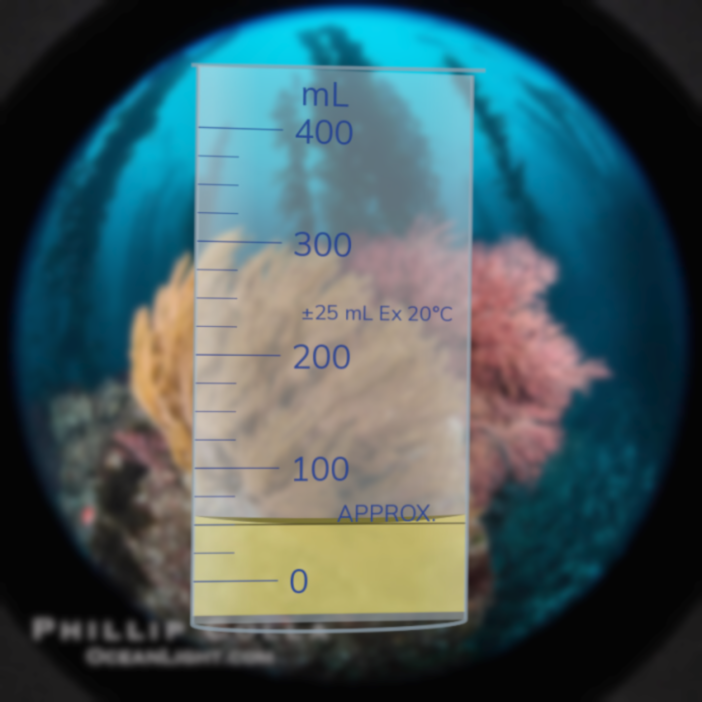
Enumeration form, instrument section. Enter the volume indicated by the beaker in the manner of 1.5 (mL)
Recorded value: 50 (mL)
